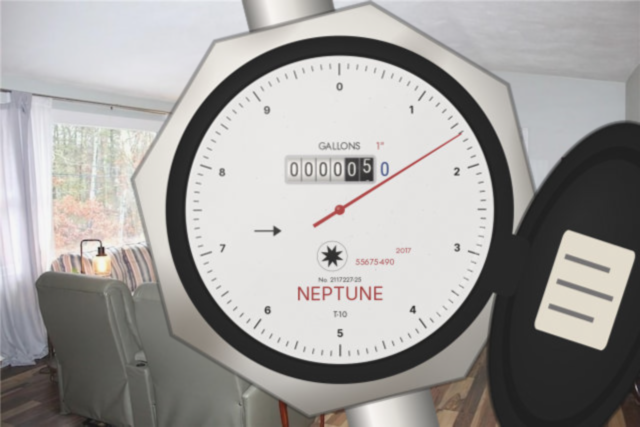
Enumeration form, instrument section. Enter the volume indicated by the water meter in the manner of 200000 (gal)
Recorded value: 51.6 (gal)
